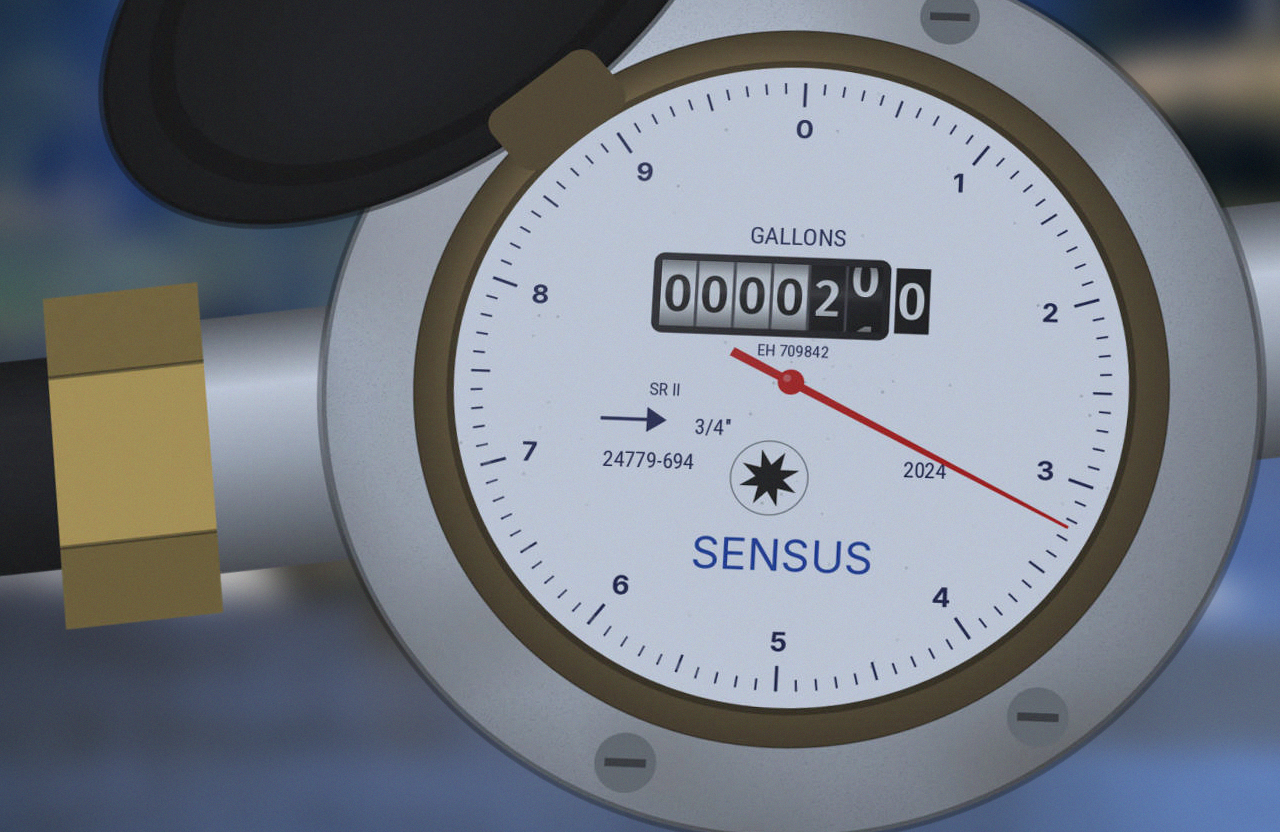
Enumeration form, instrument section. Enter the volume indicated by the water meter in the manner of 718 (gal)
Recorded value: 203.2 (gal)
